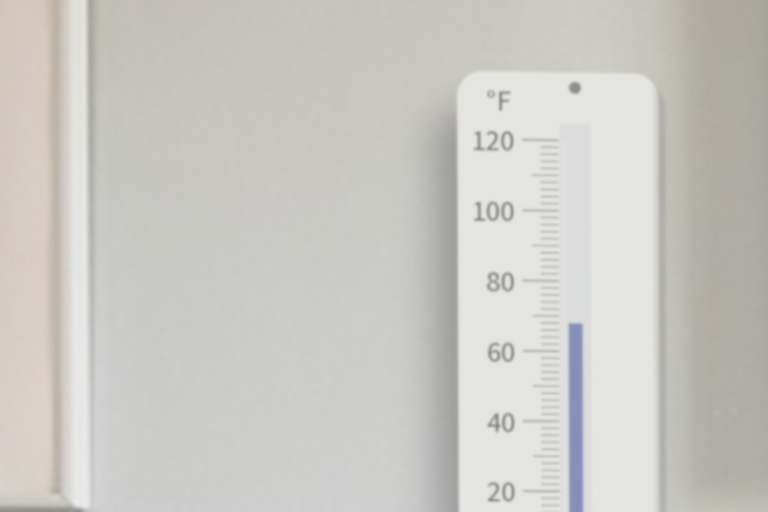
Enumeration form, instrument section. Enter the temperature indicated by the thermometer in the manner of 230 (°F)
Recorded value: 68 (°F)
